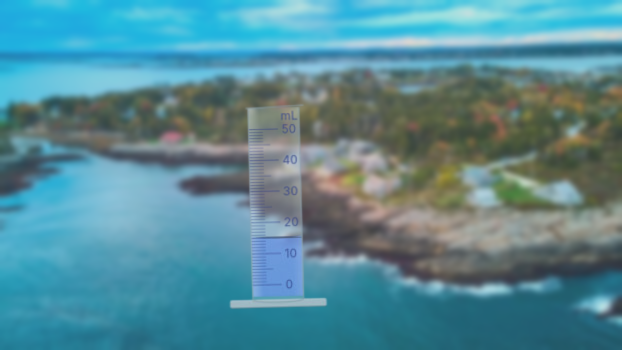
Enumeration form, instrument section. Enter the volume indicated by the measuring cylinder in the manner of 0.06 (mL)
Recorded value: 15 (mL)
